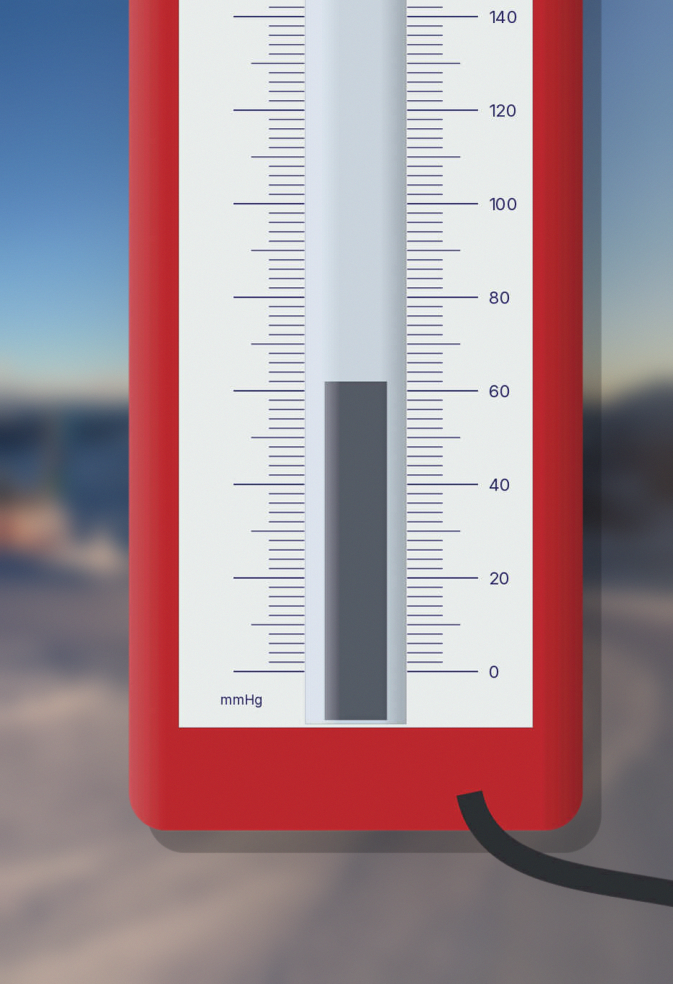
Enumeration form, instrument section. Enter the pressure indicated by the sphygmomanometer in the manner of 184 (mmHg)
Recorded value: 62 (mmHg)
